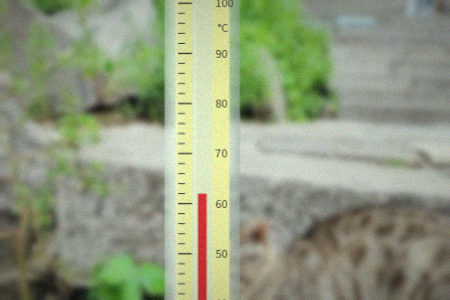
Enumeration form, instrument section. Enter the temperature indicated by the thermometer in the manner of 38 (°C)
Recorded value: 62 (°C)
